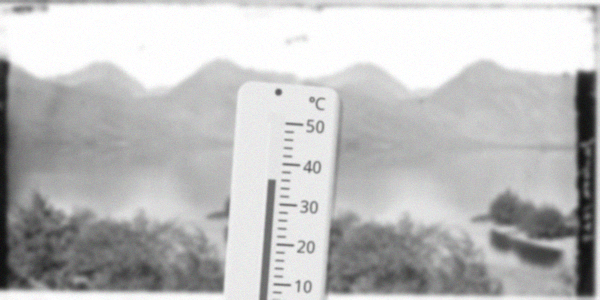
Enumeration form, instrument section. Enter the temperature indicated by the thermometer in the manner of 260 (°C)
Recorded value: 36 (°C)
